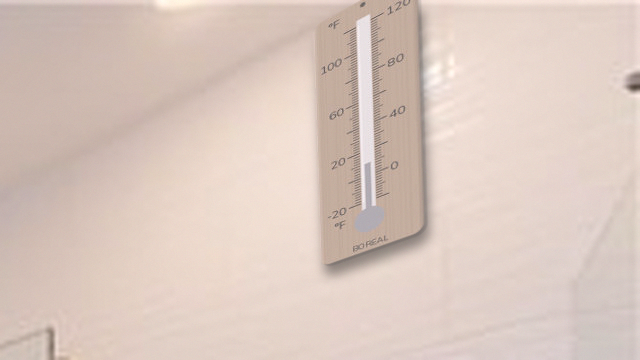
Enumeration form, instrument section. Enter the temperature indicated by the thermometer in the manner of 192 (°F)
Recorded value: 10 (°F)
